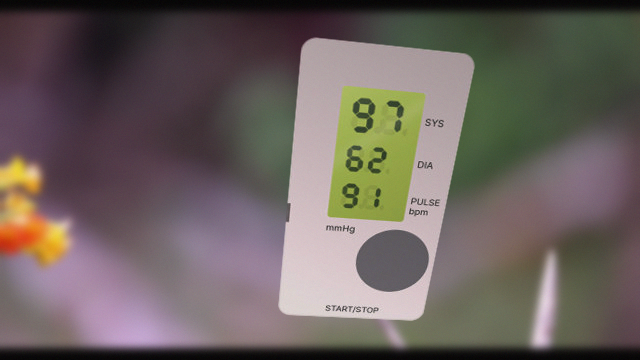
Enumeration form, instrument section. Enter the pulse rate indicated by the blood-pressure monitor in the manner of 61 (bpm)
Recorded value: 91 (bpm)
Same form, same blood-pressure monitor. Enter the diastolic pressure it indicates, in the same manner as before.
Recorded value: 62 (mmHg)
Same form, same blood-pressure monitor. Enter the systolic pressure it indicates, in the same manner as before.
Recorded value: 97 (mmHg)
